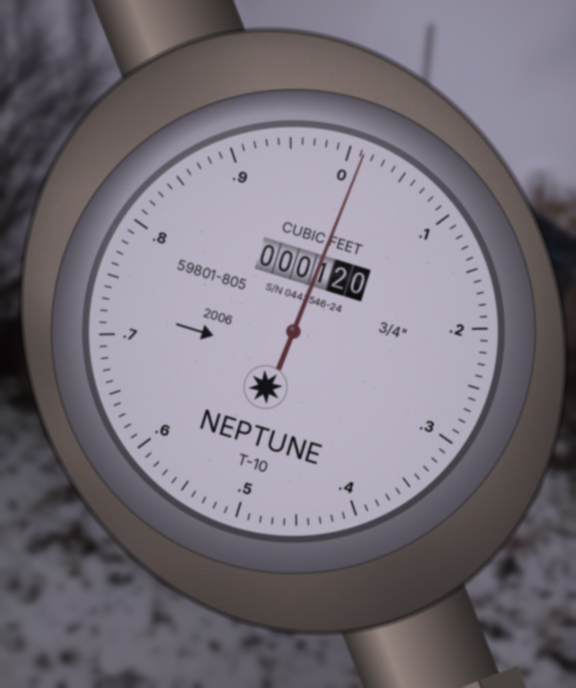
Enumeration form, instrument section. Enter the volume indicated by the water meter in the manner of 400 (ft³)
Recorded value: 120.01 (ft³)
